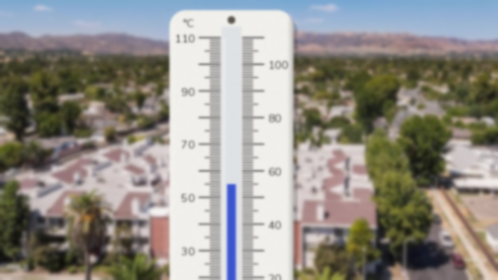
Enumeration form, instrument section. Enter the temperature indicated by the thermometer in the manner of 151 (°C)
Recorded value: 55 (°C)
